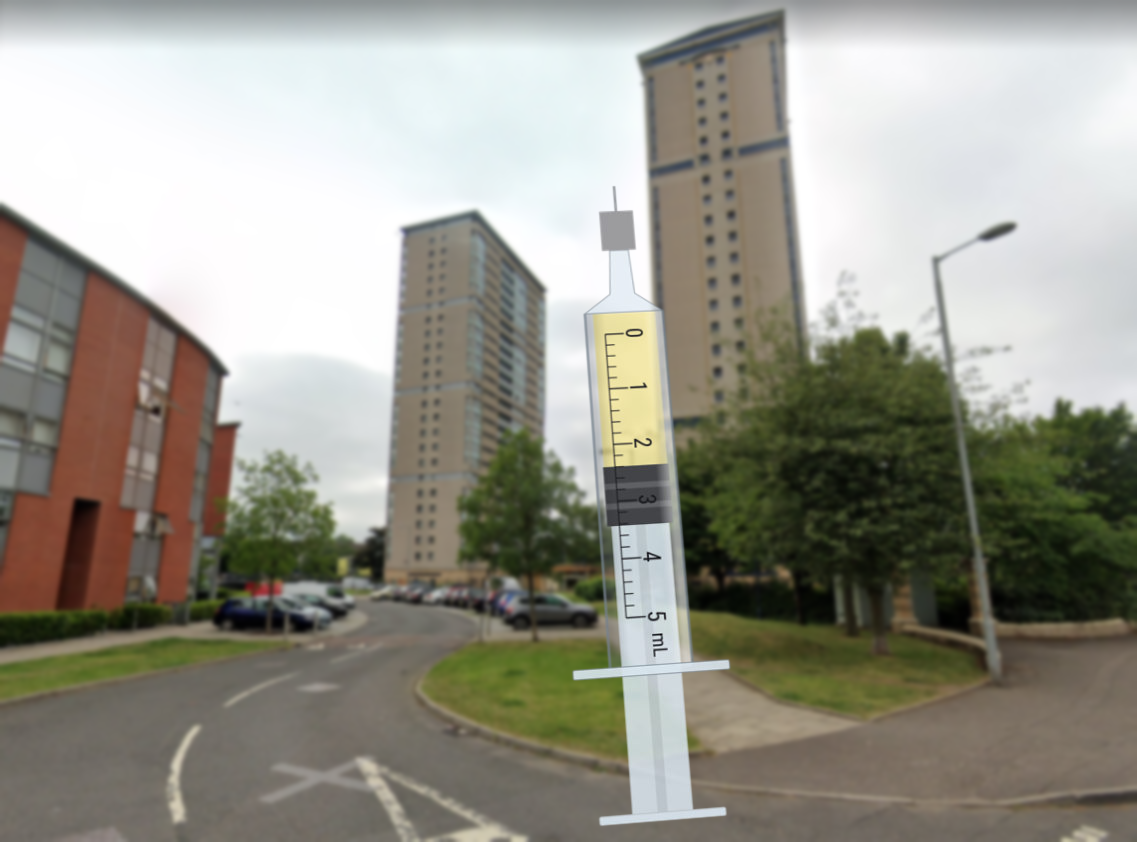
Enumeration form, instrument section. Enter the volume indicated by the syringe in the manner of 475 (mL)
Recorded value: 2.4 (mL)
